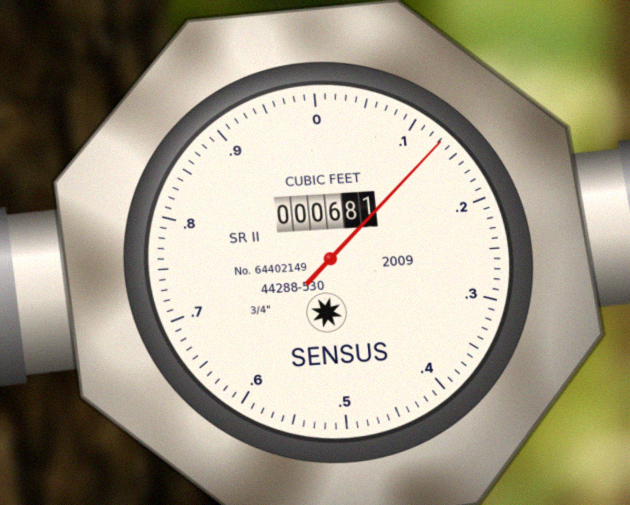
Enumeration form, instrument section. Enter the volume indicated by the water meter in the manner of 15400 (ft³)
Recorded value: 681.13 (ft³)
